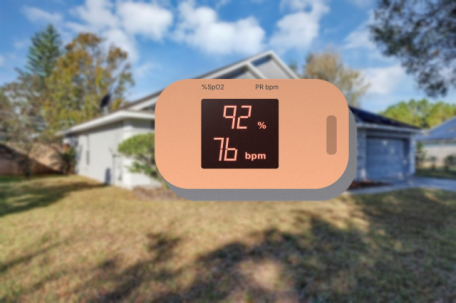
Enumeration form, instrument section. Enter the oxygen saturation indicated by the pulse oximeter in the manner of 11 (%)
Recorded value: 92 (%)
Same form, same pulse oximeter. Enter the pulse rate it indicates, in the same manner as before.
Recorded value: 76 (bpm)
